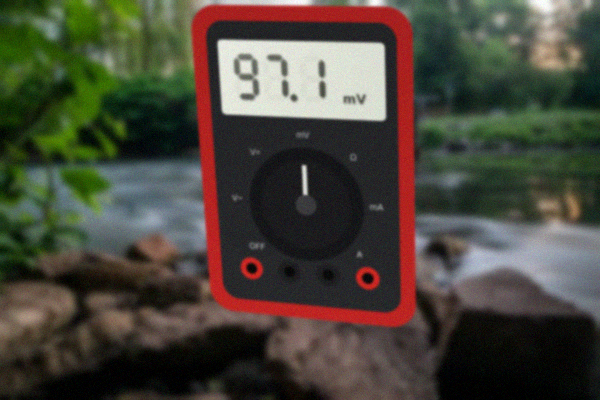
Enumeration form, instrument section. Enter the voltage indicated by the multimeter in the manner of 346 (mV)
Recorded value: 97.1 (mV)
